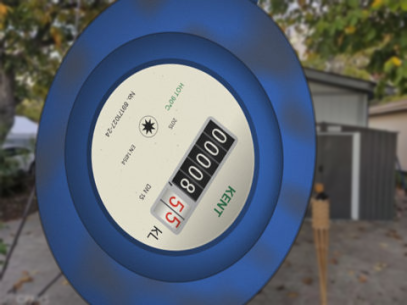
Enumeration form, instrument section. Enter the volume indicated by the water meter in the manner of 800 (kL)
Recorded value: 8.55 (kL)
